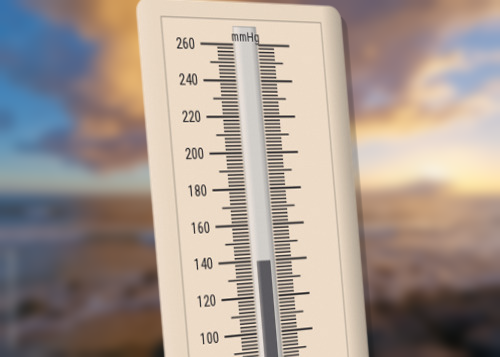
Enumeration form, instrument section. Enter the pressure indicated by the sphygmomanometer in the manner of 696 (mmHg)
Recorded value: 140 (mmHg)
